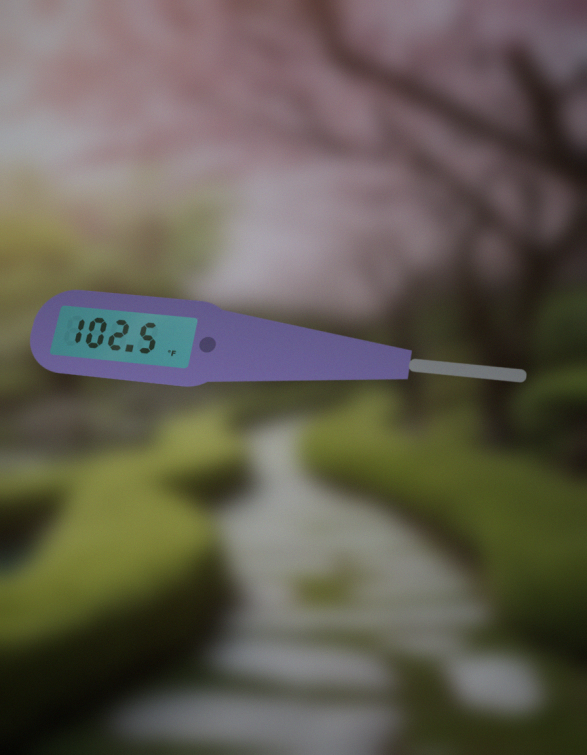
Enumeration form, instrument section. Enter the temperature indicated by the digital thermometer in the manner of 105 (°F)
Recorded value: 102.5 (°F)
